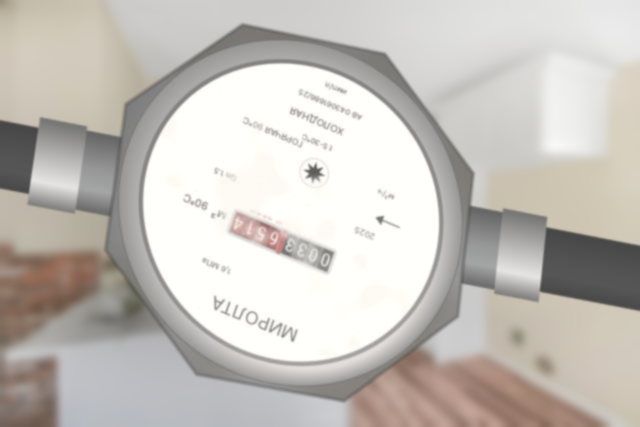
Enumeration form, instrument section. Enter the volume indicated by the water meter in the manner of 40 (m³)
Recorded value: 33.6514 (m³)
